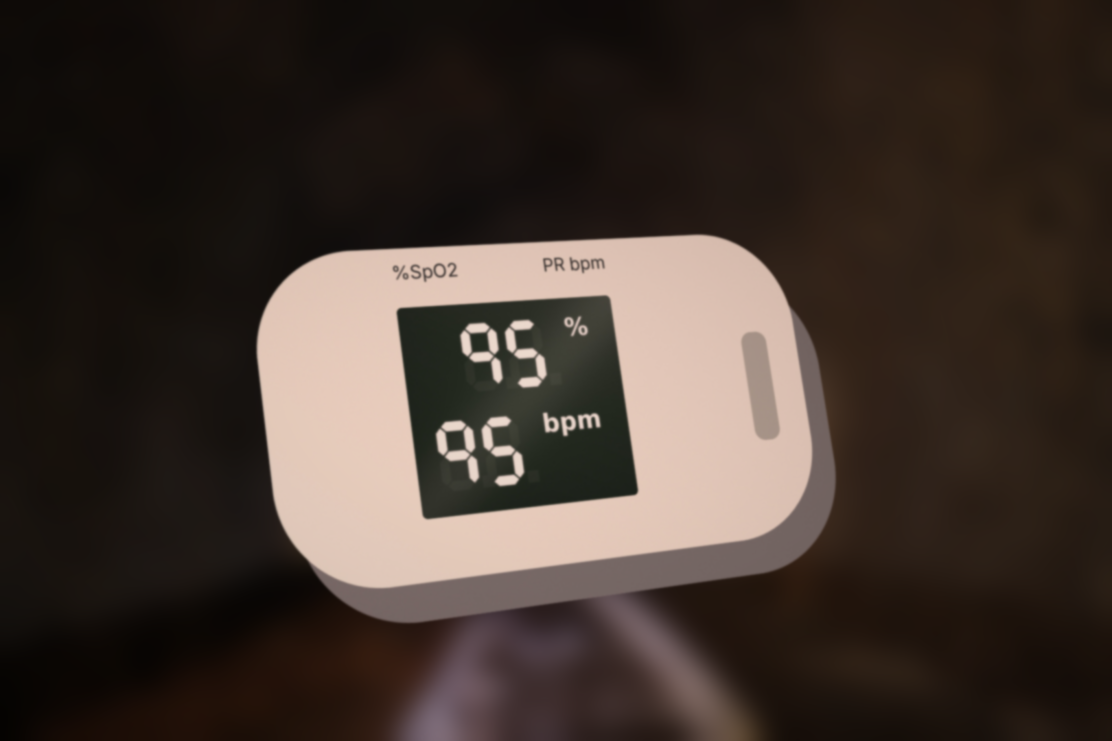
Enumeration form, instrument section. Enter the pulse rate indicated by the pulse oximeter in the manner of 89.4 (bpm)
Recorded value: 95 (bpm)
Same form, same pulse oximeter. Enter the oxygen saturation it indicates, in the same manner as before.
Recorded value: 95 (%)
